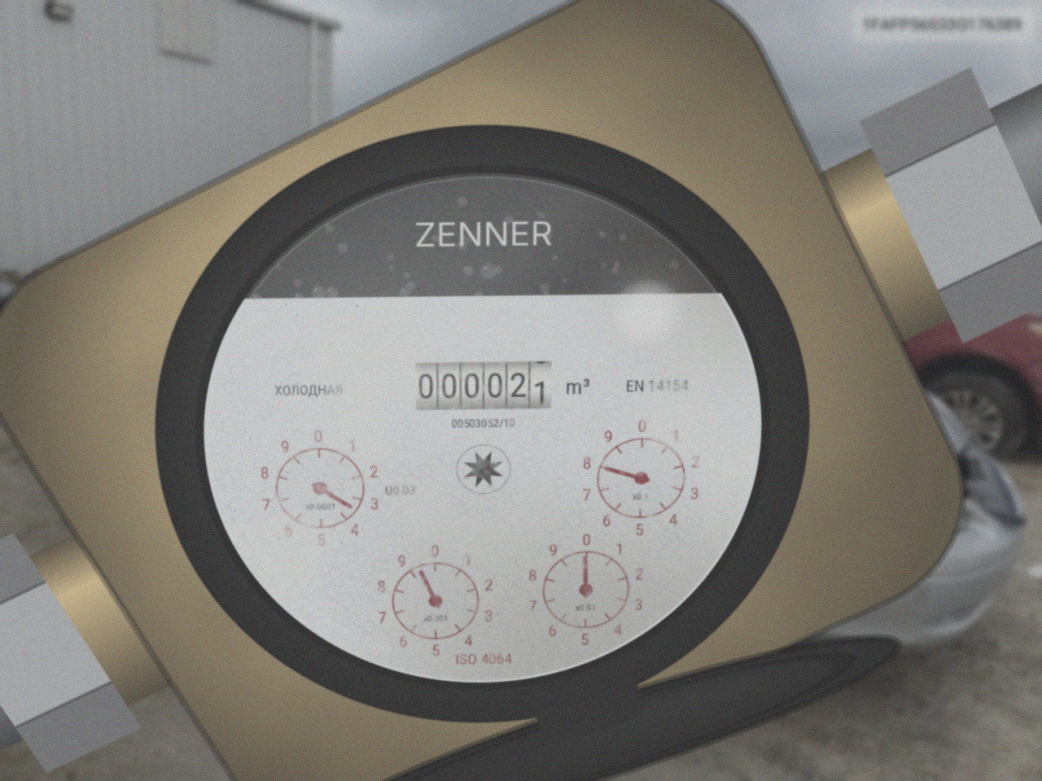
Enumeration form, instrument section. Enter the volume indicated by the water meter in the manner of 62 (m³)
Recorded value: 20.7993 (m³)
